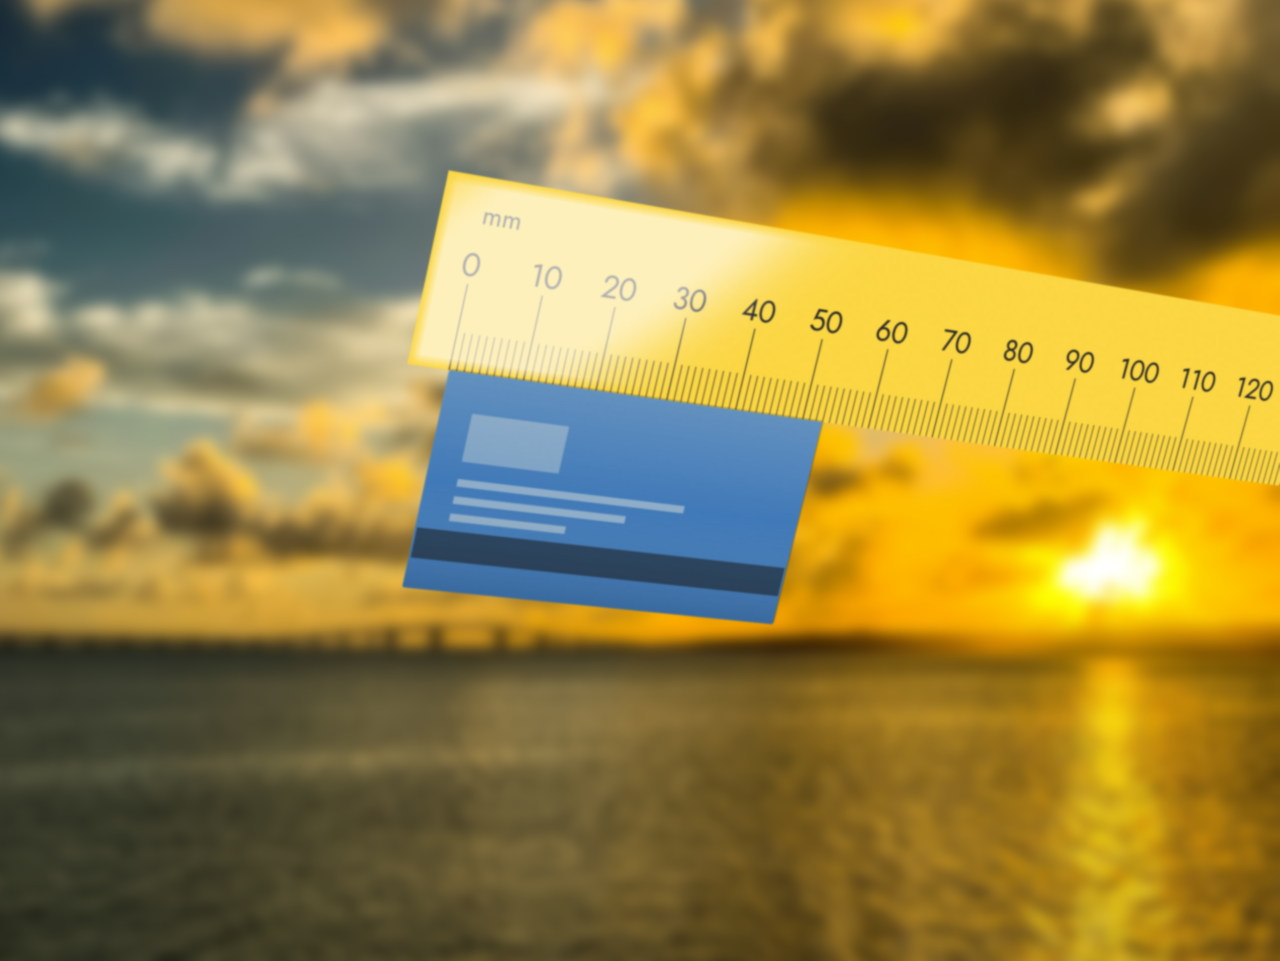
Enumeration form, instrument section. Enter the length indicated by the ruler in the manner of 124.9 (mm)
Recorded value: 53 (mm)
